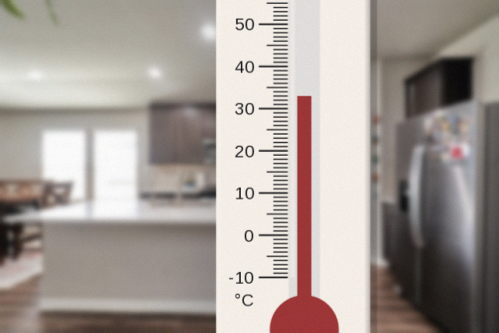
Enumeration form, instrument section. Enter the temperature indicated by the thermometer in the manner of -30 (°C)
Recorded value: 33 (°C)
